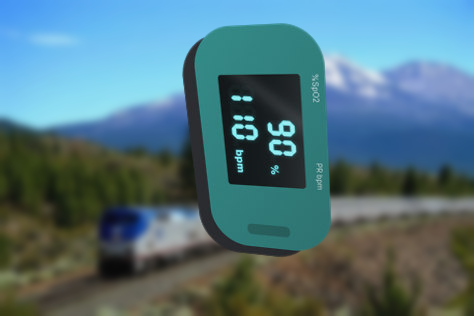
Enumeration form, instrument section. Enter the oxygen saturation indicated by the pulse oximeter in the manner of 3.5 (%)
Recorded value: 90 (%)
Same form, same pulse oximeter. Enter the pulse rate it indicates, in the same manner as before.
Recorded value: 110 (bpm)
